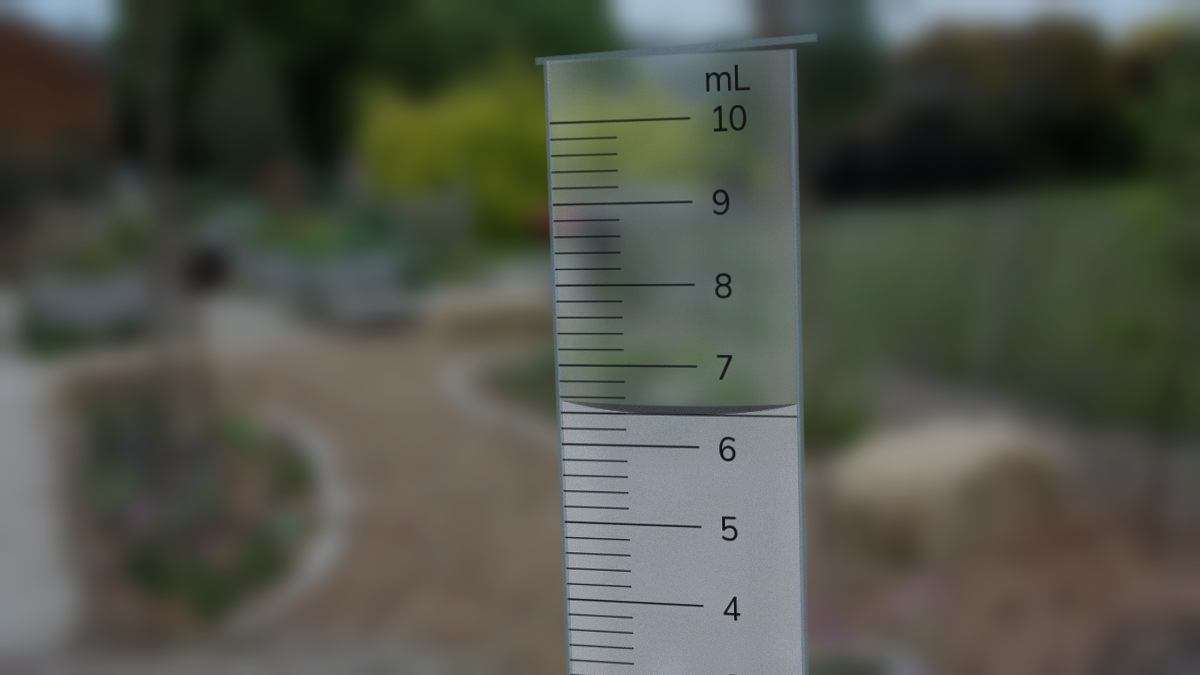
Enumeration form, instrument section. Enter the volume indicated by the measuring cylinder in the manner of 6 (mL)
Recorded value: 6.4 (mL)
